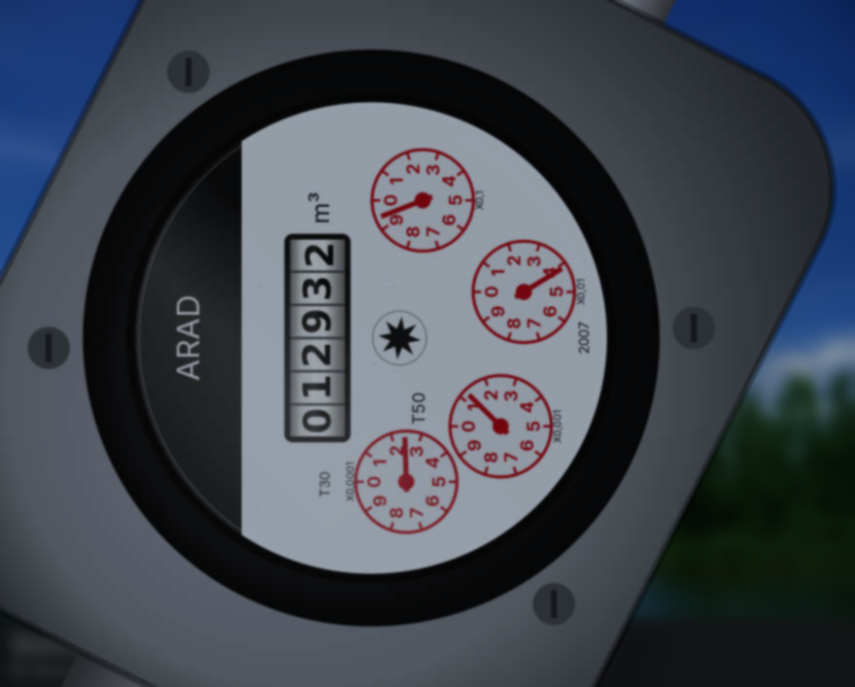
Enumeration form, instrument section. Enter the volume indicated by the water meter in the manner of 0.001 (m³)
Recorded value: 12931.9412 (m³)
